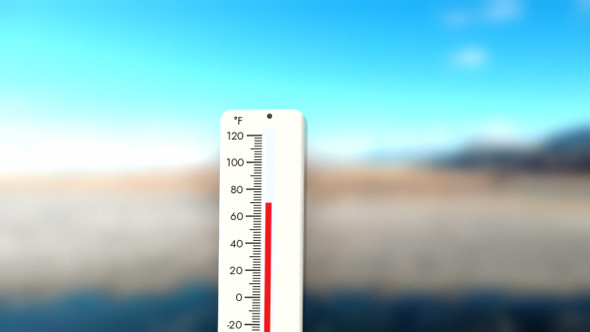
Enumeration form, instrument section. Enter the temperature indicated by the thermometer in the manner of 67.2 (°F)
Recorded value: 70 (°F)
